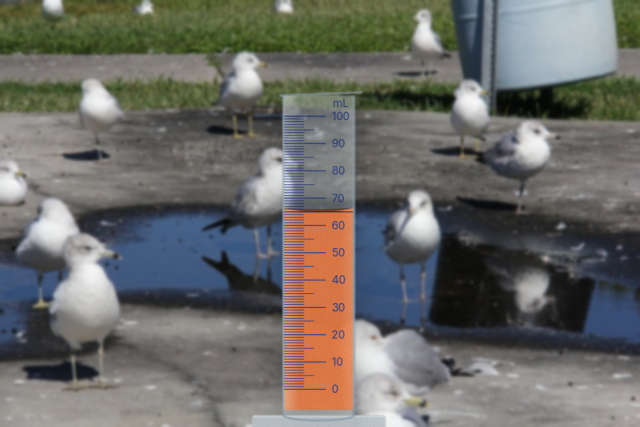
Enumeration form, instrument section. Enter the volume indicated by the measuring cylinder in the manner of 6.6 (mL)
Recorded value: 65 (mL)
